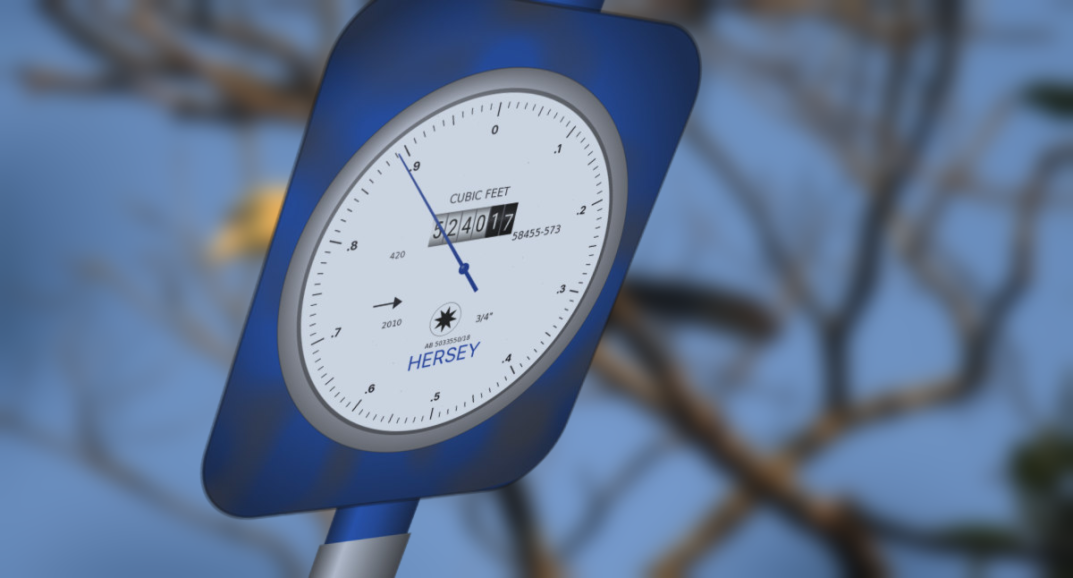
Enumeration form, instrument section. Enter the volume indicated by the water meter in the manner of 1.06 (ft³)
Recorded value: 524016.89 (ft³)
